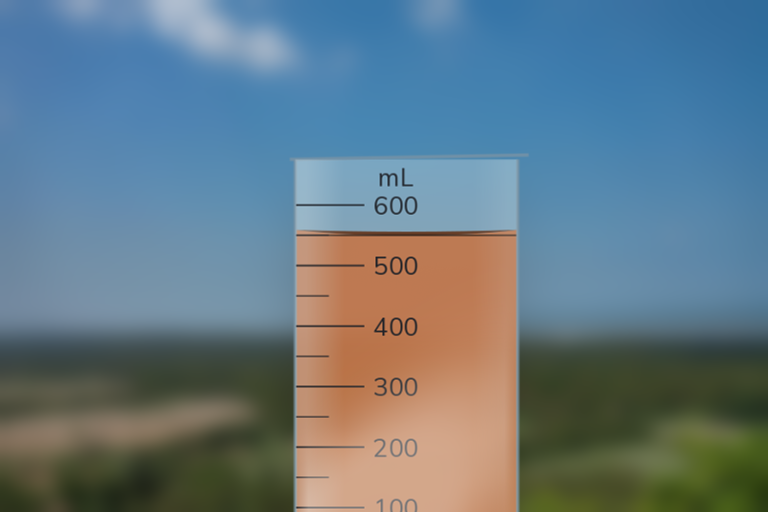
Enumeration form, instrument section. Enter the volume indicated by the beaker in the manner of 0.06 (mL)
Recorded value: 550 (mL)
